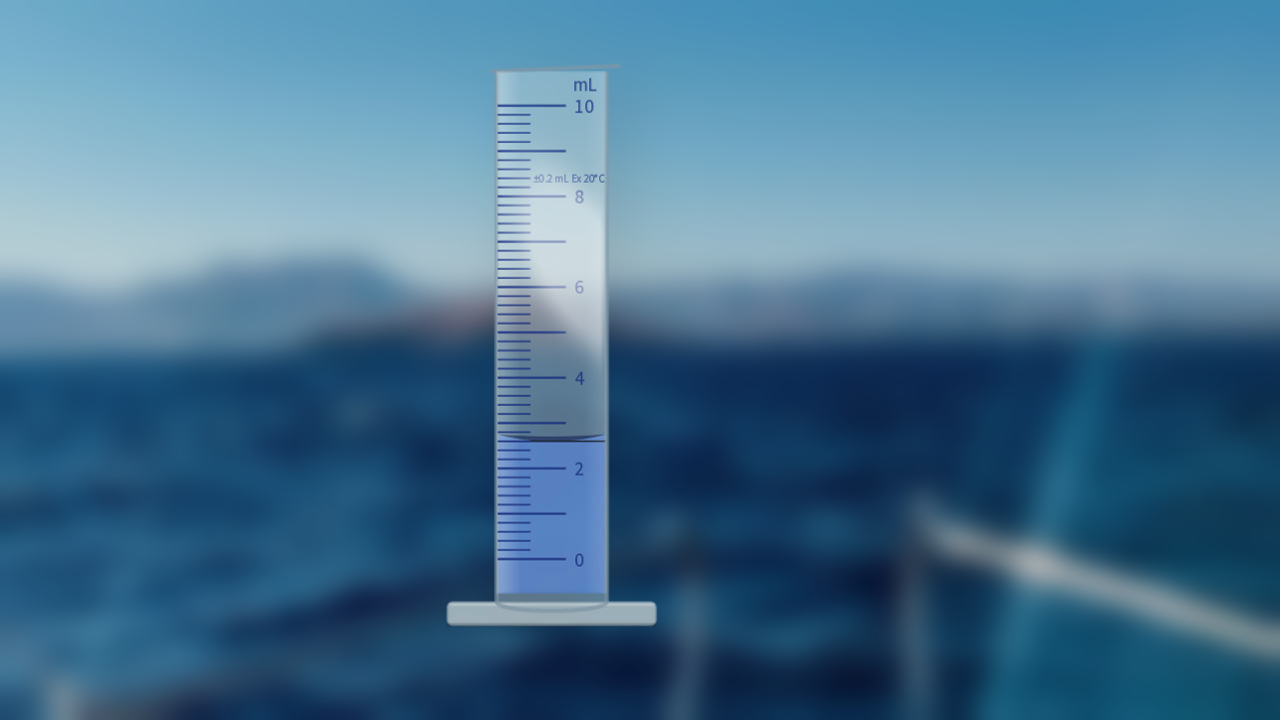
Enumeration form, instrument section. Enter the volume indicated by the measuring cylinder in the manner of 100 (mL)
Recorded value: 2.6 (mL)
